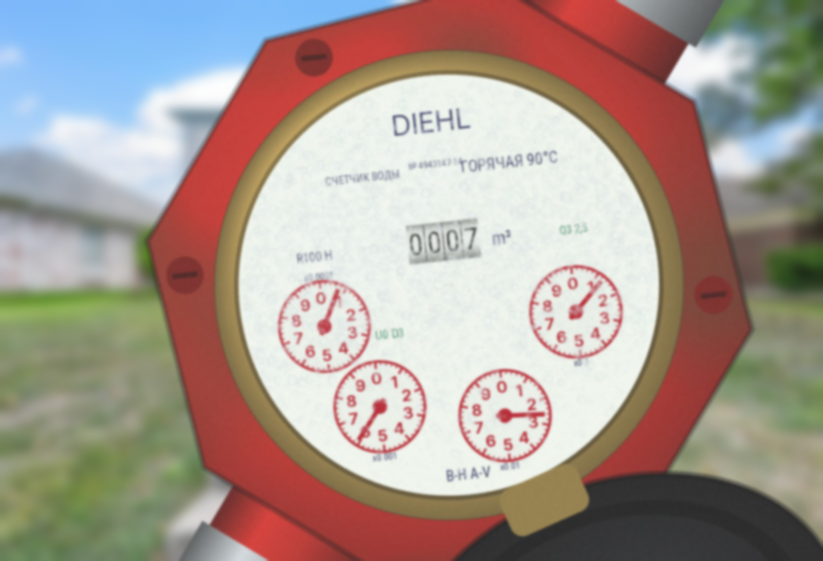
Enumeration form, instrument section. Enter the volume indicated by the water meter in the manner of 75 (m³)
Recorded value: 7.1260 (m³)
